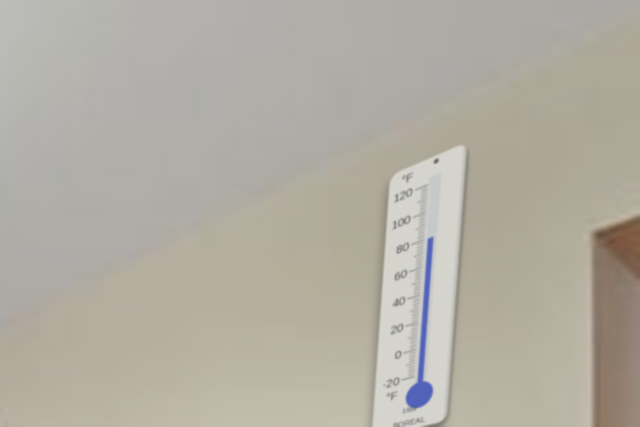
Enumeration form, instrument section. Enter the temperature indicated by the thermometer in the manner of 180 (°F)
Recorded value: 80 (°F)
